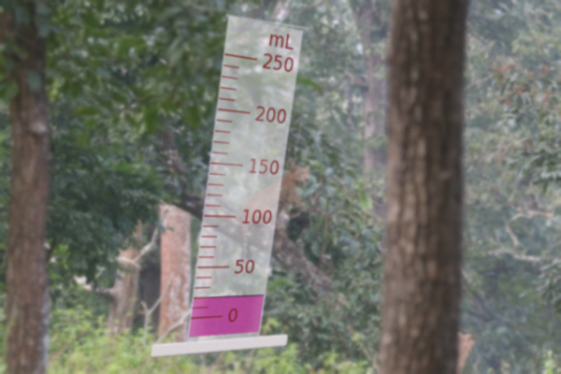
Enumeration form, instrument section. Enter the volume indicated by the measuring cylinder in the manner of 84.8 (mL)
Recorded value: 20 (mL)
